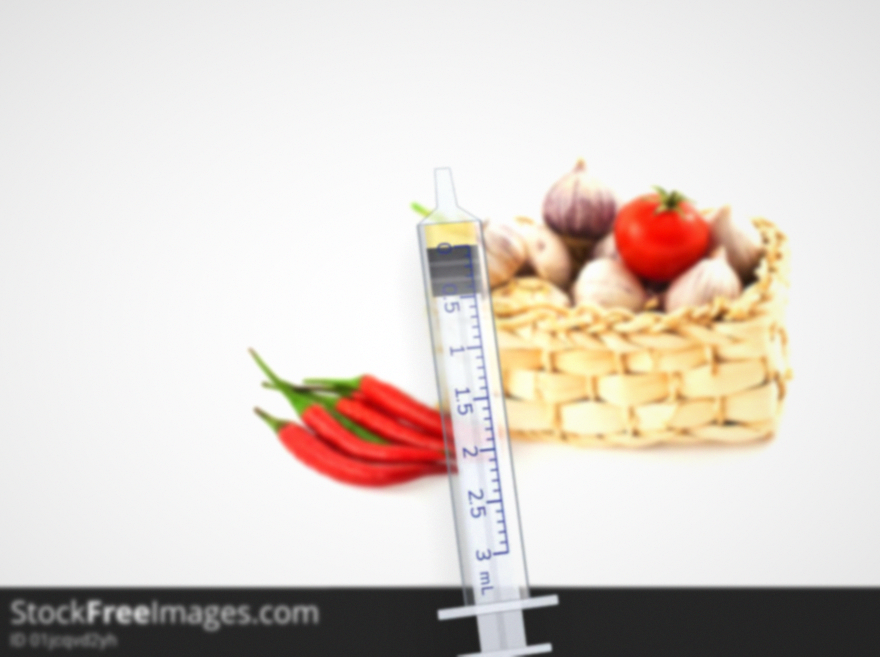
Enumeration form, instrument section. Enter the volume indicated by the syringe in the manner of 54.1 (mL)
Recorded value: 0 (mL)
